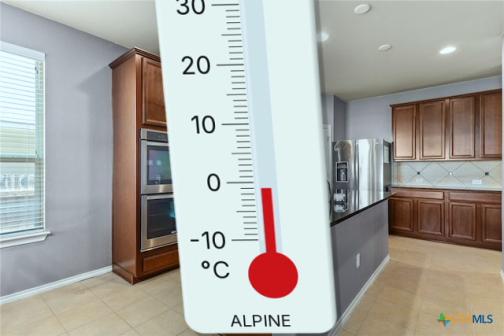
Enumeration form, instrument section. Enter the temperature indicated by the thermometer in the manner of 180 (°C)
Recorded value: -1 (°C)
